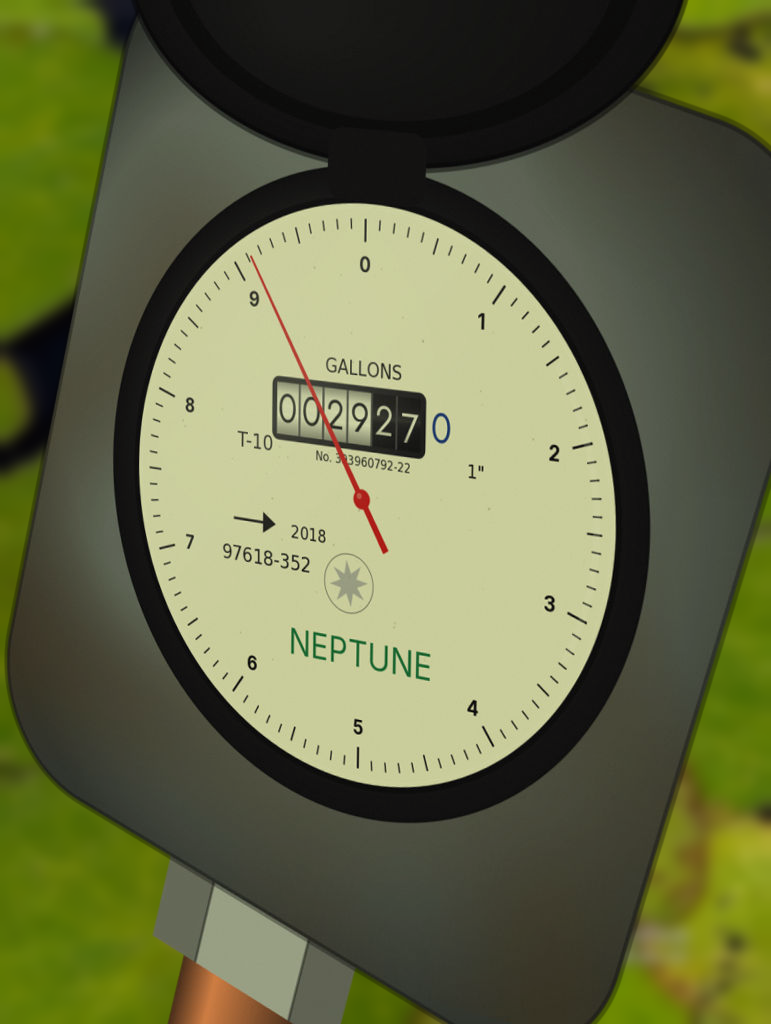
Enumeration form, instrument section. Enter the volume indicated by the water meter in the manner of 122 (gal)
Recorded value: 29269.1 (gal)
